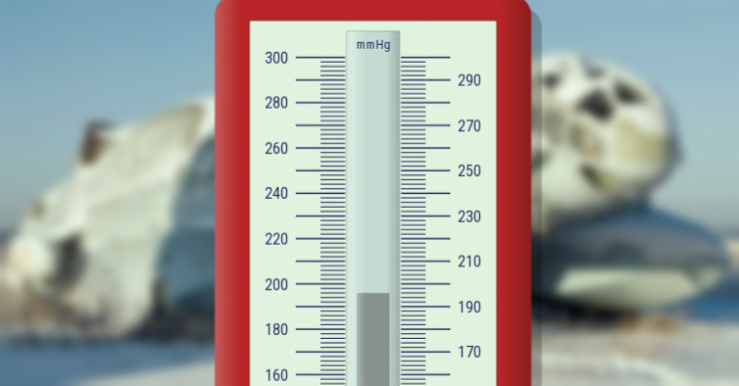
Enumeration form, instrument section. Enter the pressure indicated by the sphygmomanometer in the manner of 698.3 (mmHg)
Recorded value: 196 (mmHg)
